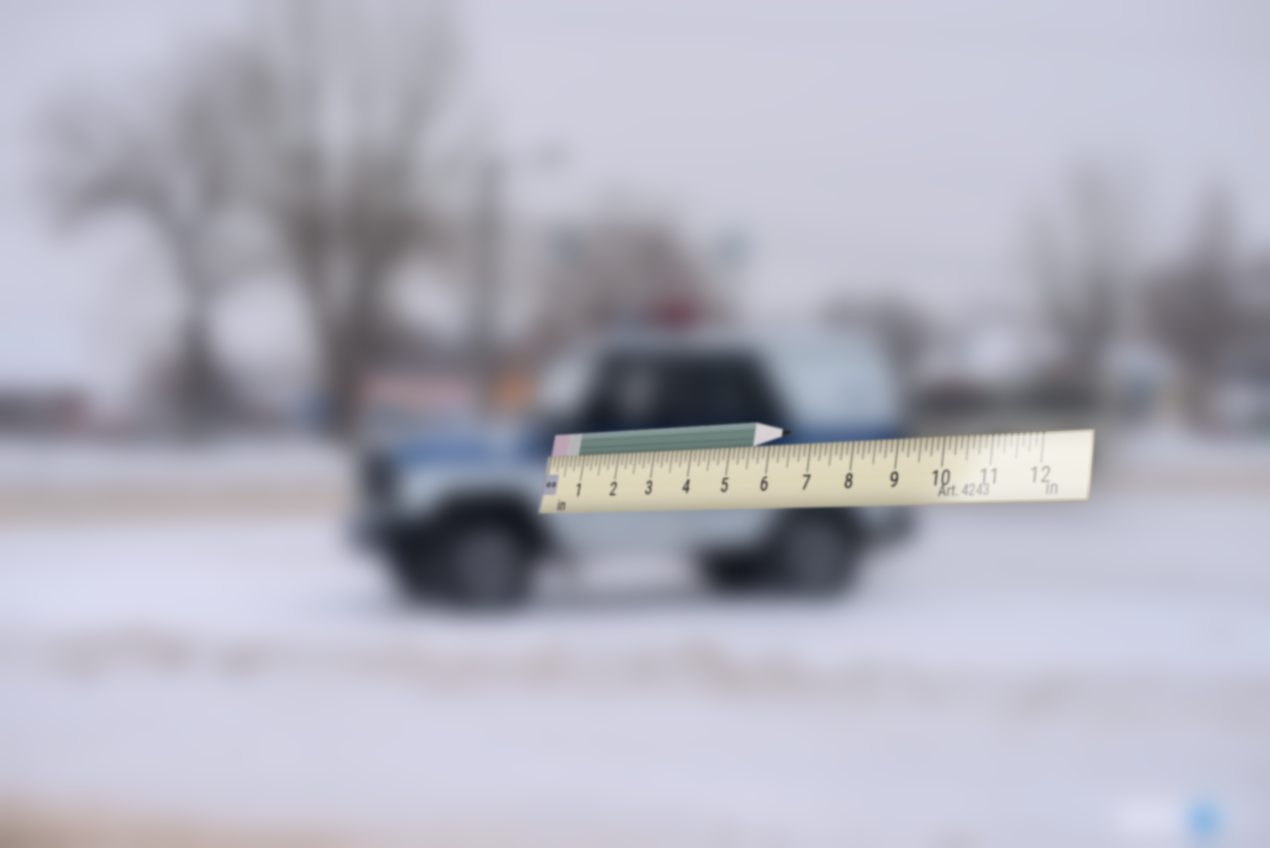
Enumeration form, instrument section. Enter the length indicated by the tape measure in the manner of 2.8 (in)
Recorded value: 6.5 (in)
